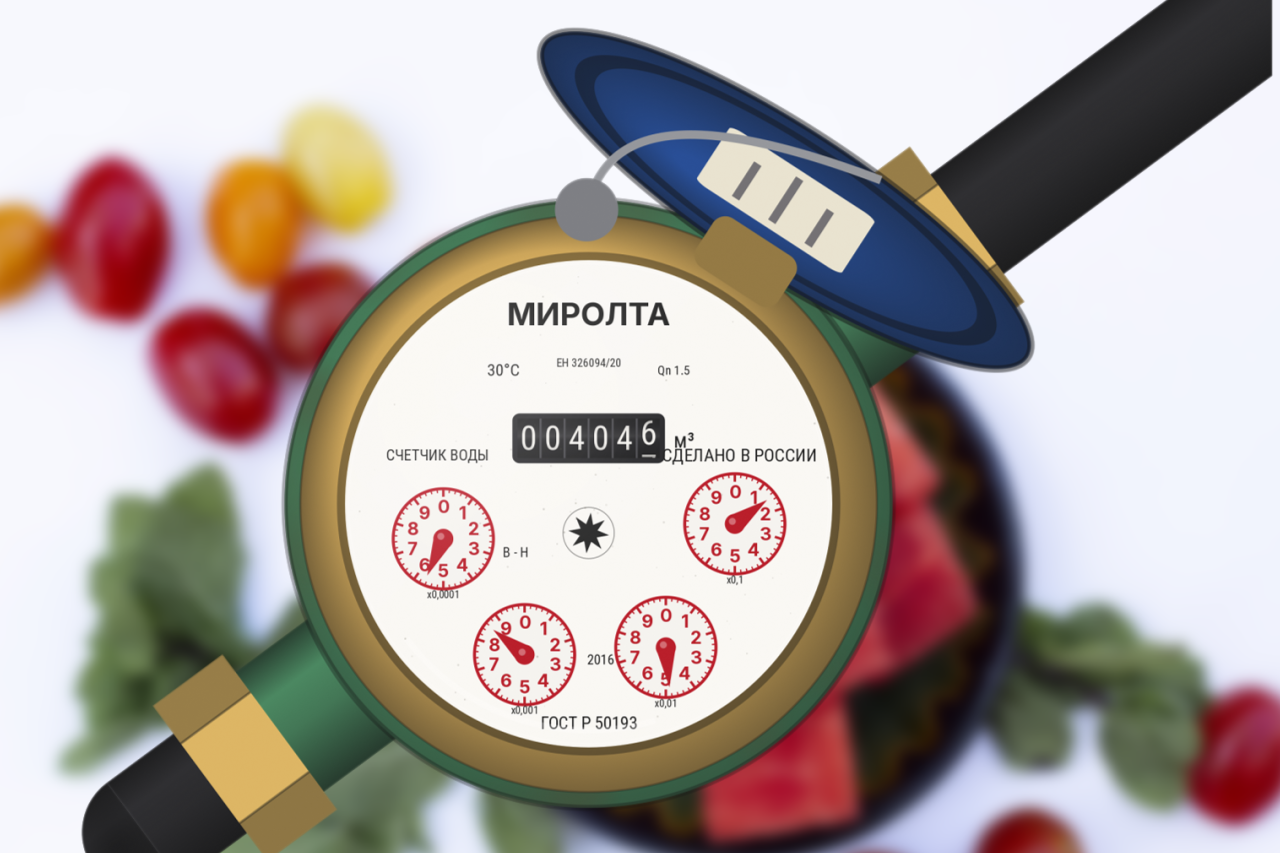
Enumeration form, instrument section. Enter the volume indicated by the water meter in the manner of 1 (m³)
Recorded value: 4046.1485 (m³)
